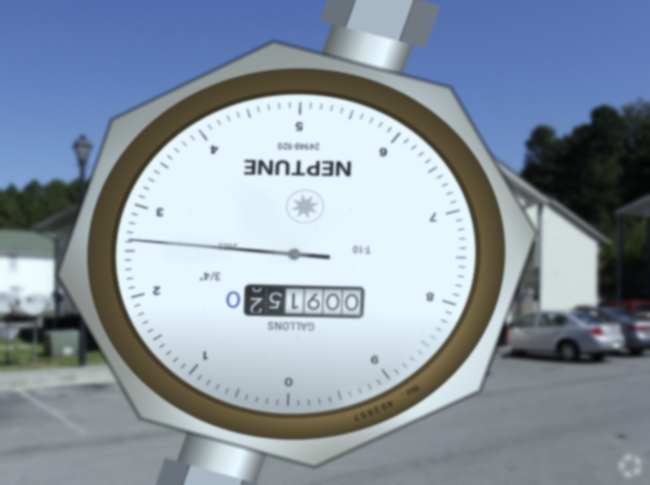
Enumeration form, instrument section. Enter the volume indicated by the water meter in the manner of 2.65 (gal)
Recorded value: 91522.6 (gal)
